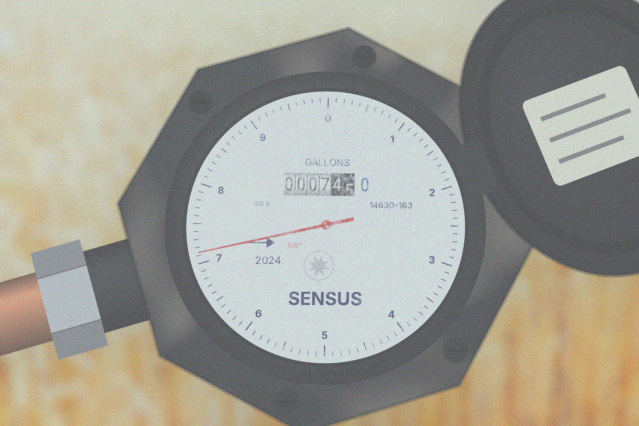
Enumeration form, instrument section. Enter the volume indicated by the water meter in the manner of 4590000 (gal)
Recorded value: 7447.1 (gal)
